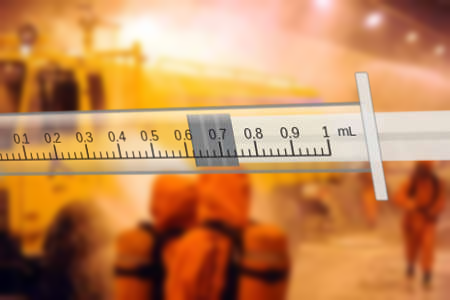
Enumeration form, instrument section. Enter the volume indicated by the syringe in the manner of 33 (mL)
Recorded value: 0.62 (mL)
